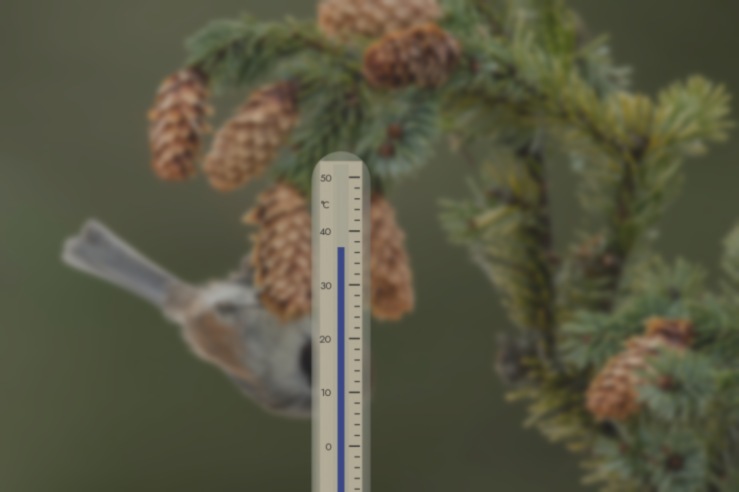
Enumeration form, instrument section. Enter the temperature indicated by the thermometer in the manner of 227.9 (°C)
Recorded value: 37 (°C)
